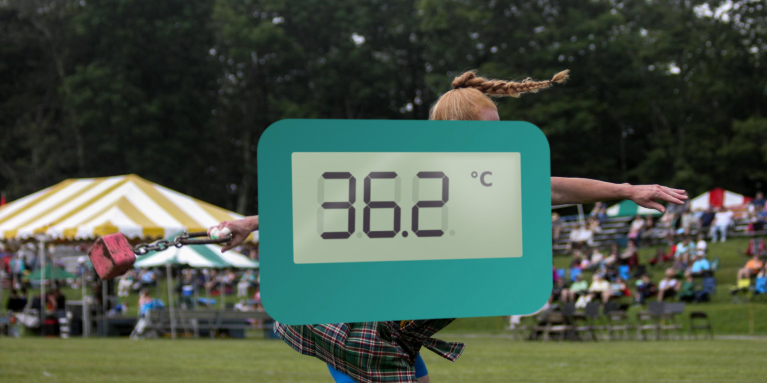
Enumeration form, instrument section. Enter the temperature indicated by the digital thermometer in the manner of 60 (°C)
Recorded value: 36.2 (°C)
